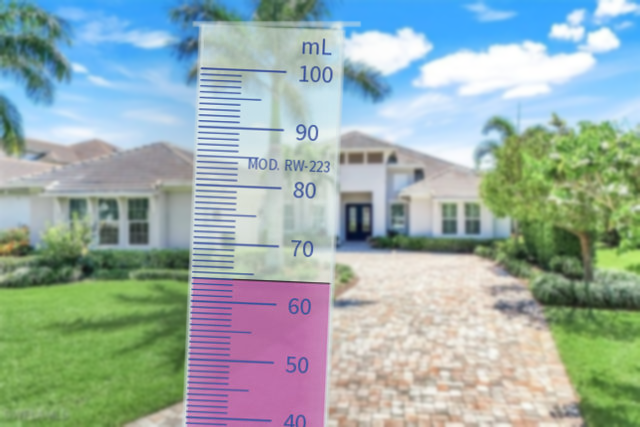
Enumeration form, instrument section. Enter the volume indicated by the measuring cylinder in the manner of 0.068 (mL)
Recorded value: 64 (mL)
